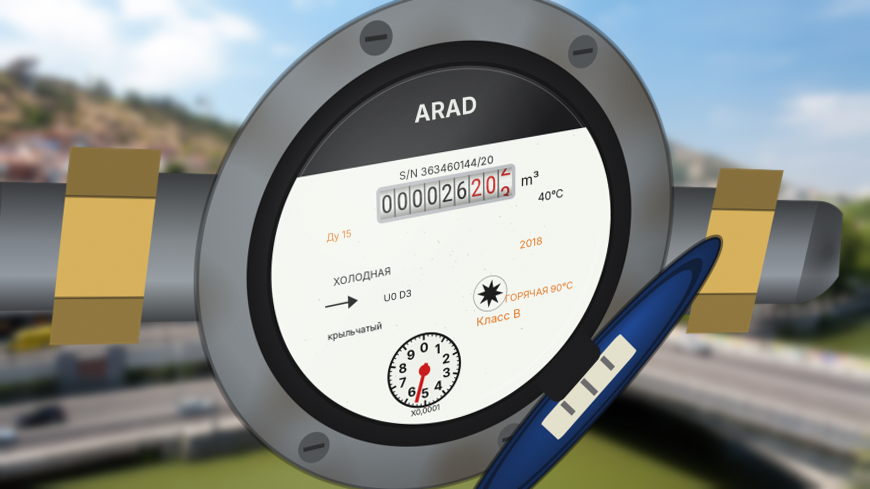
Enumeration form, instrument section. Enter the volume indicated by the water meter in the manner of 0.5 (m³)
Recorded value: 26.2025 (m³)
